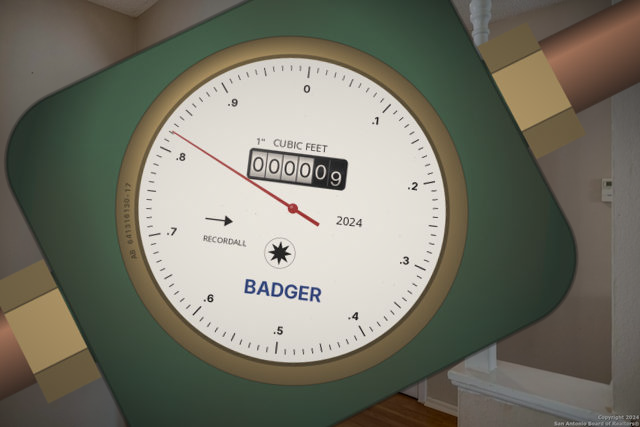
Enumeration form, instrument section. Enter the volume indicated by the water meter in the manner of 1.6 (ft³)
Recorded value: 8.82 (ft³)
